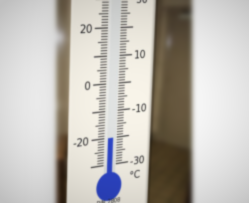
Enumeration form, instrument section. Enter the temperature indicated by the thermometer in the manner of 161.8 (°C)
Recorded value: -20 (°C)
